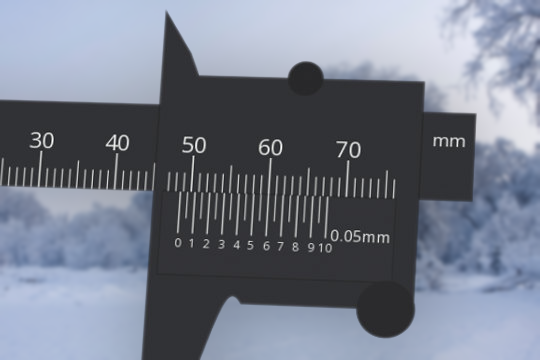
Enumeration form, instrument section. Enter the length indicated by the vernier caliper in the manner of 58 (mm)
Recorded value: 48.6 (mm)
